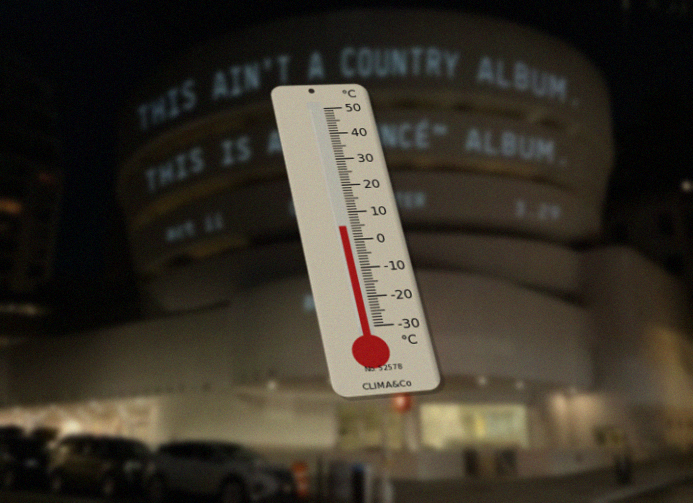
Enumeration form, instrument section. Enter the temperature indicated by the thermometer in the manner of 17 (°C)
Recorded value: 5 (°C)
